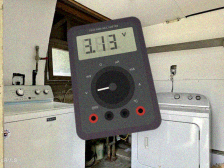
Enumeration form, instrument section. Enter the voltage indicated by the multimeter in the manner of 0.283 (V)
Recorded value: 3.13 (V)
